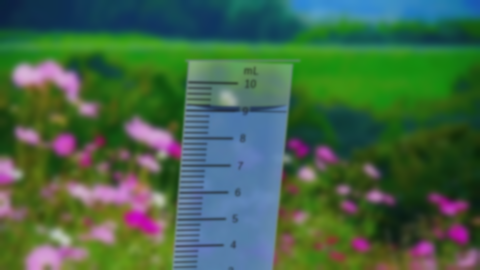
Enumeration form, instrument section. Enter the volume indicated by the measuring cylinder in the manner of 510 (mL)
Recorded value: 9 (mL)
